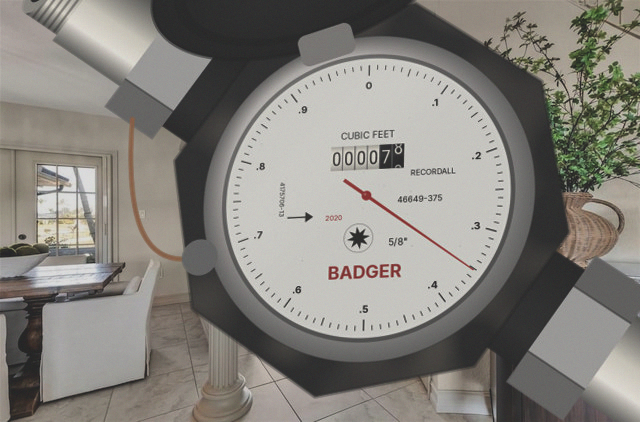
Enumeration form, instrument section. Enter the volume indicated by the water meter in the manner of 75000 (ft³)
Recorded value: 78.35 (ft³)
